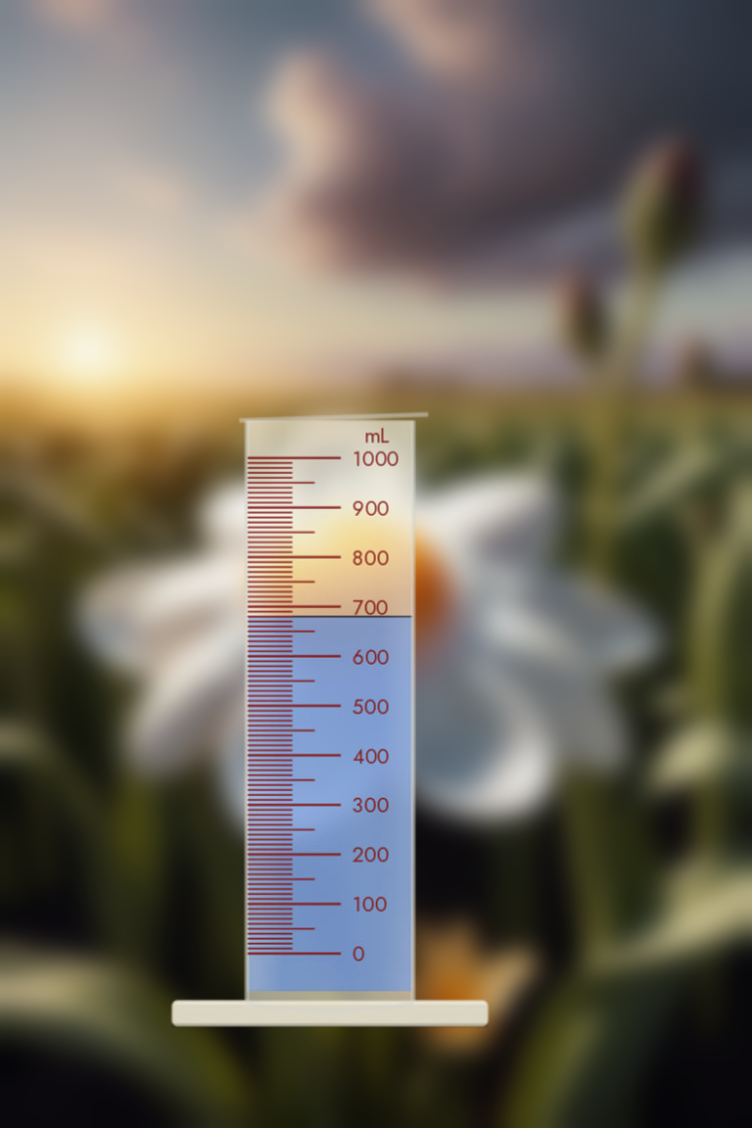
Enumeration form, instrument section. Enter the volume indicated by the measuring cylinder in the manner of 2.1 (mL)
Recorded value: 680 (mL)
